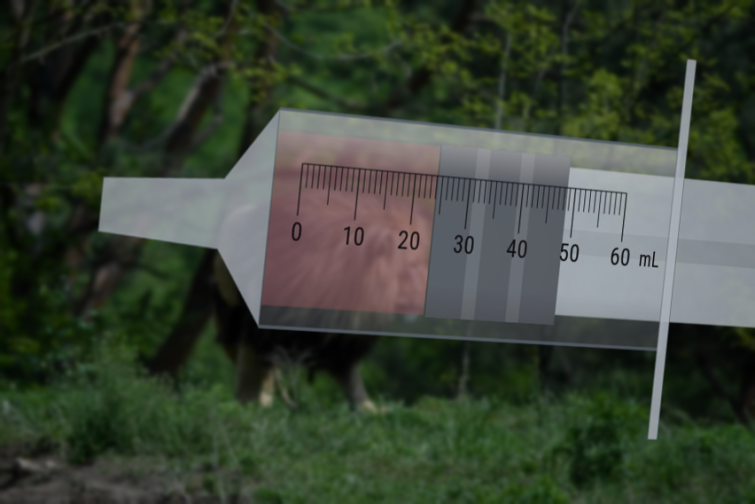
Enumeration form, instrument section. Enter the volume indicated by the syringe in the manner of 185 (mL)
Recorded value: 24 (mL)
